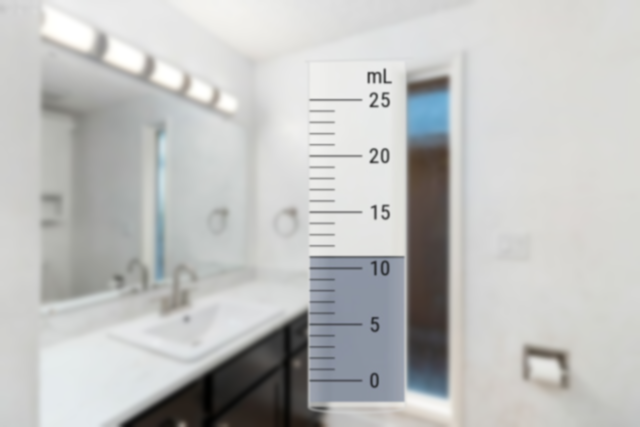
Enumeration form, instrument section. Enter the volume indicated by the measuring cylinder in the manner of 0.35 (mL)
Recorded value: 11 (mL)
